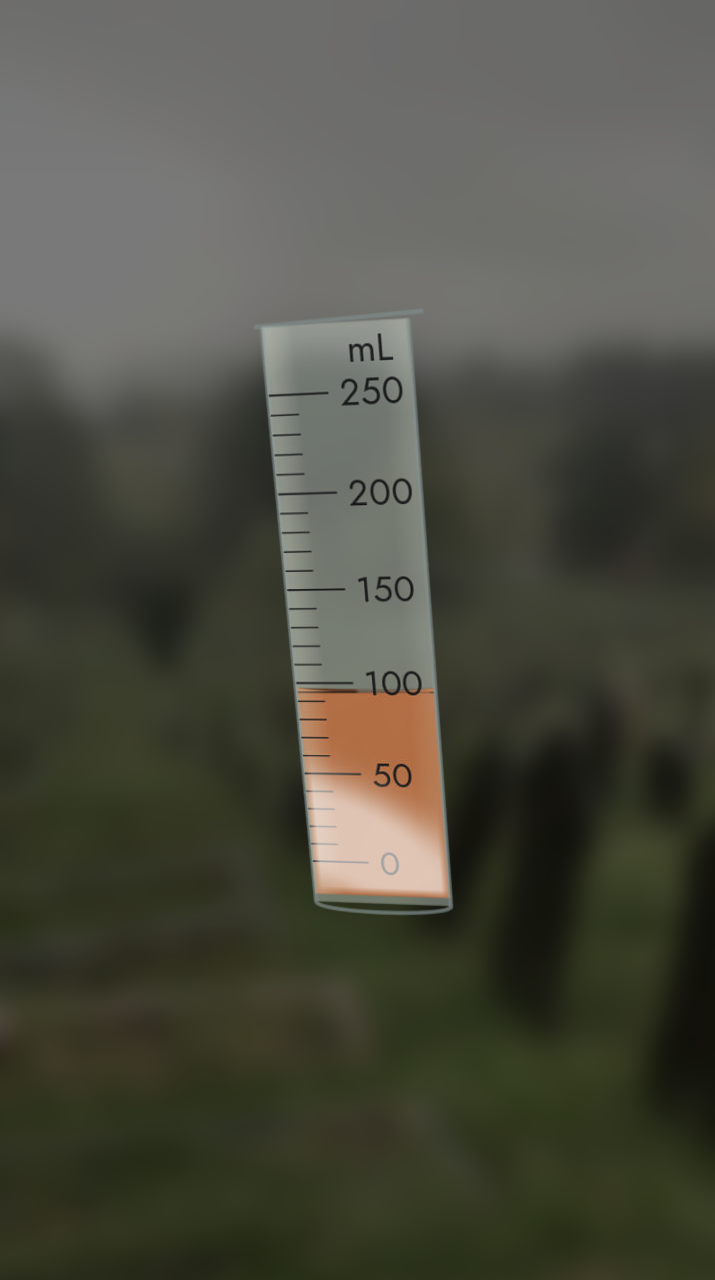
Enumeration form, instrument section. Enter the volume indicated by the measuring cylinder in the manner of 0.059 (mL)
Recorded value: 95 (mL)
